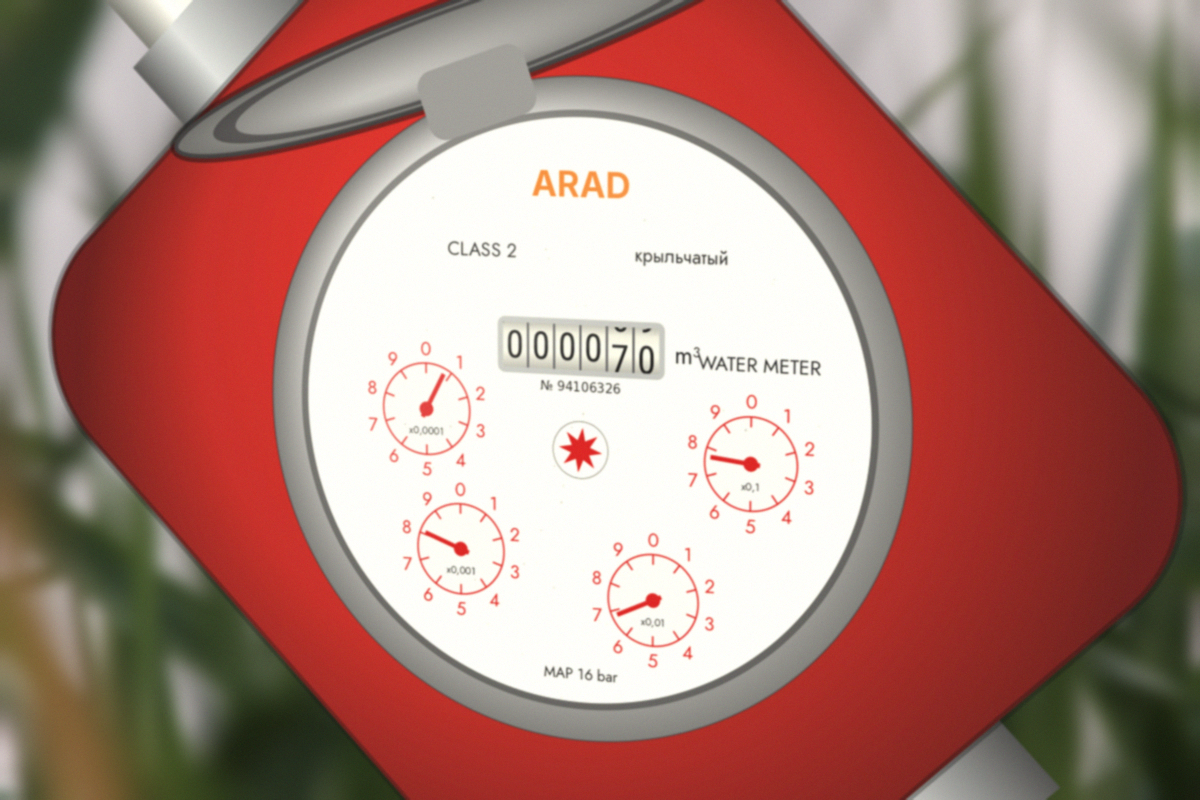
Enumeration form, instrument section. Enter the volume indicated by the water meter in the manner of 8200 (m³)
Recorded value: 69.7680 (m³)
